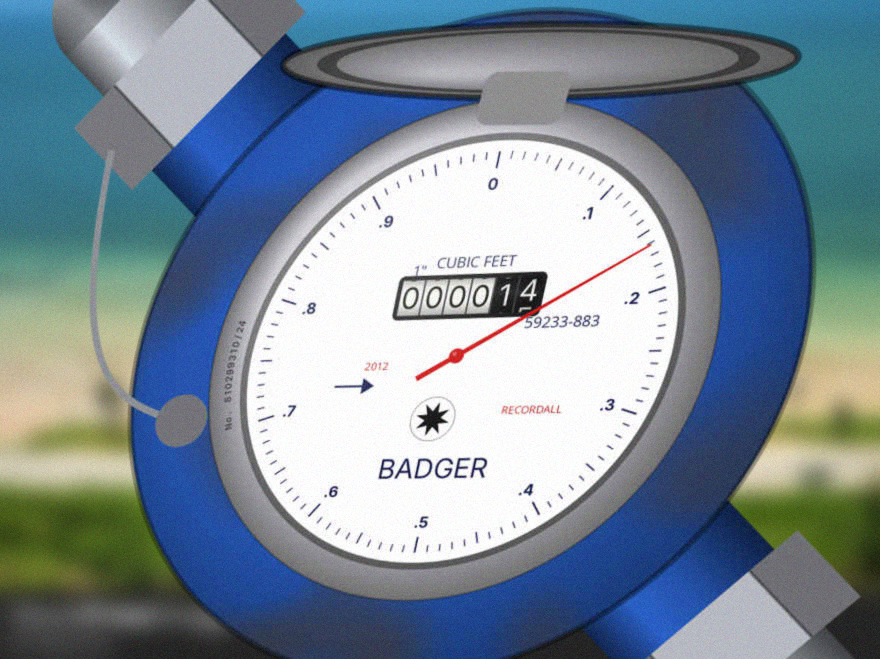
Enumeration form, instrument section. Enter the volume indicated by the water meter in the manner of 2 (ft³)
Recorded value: 14.16 (ft³)
